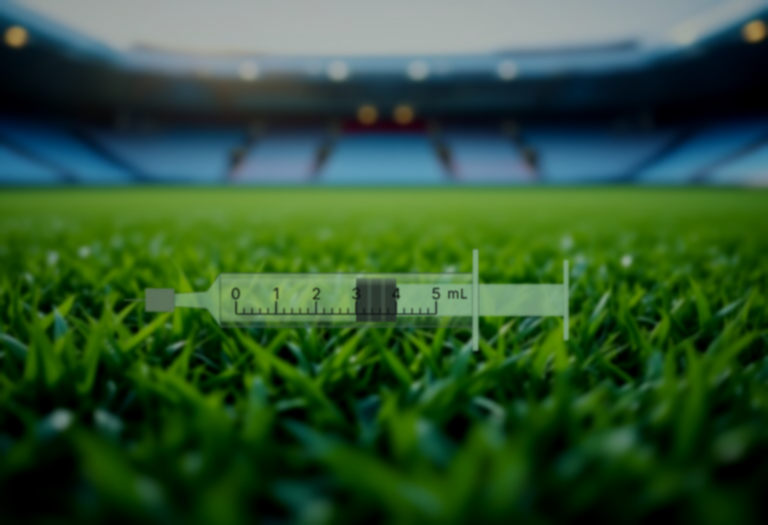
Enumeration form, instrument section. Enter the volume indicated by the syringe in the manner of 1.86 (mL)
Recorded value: 3 (mL)
